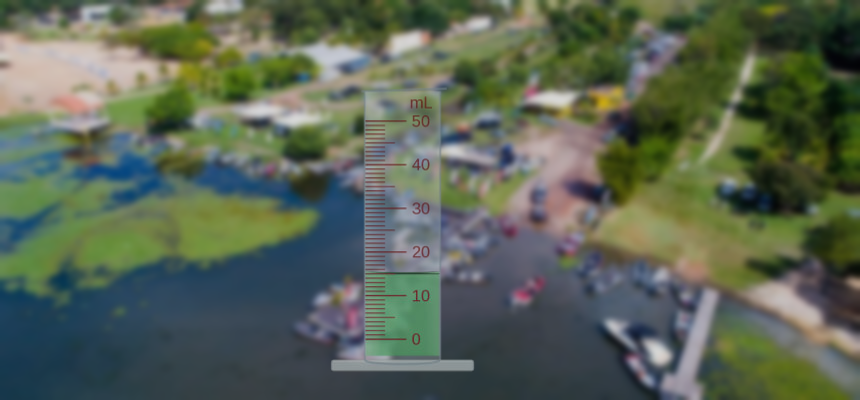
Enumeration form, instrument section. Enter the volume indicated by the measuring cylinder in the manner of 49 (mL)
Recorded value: 15 (mL)
